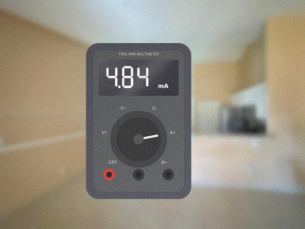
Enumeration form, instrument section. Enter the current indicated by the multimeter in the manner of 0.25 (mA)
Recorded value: 4.84 (mA)
